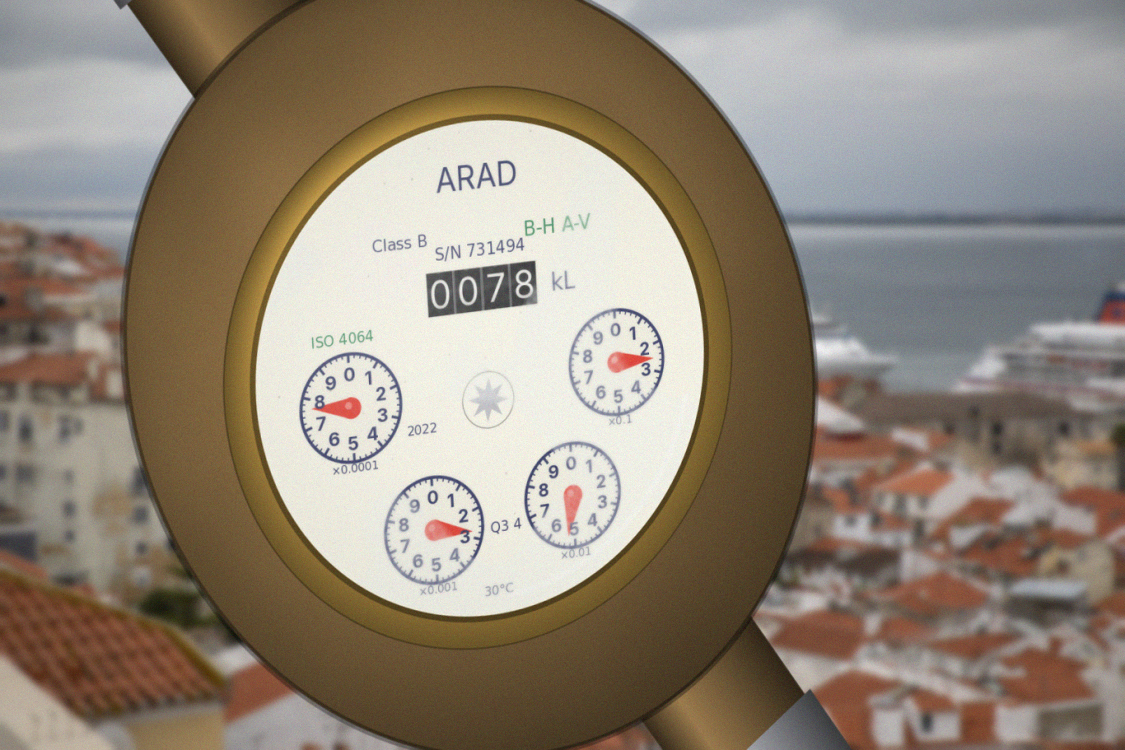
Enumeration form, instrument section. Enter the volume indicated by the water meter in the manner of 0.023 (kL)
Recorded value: 78.2527 (kL)
